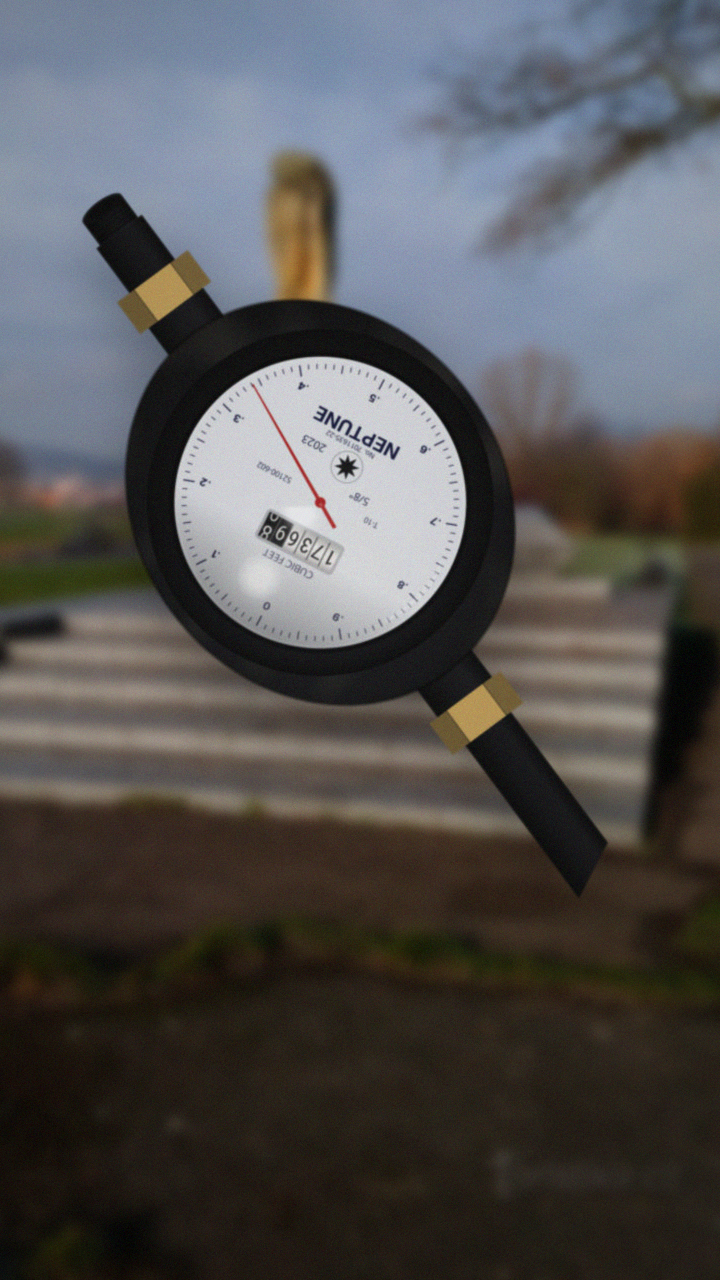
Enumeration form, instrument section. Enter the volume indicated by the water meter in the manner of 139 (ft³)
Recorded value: 173698.34 (ft³)
